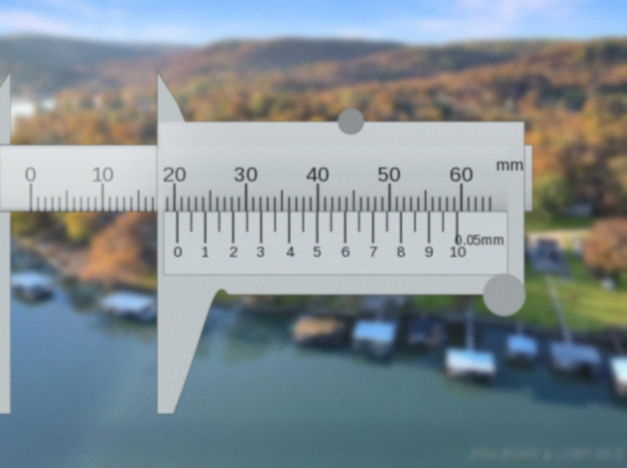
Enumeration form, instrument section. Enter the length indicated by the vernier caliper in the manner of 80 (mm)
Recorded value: 20.4 (mm)
